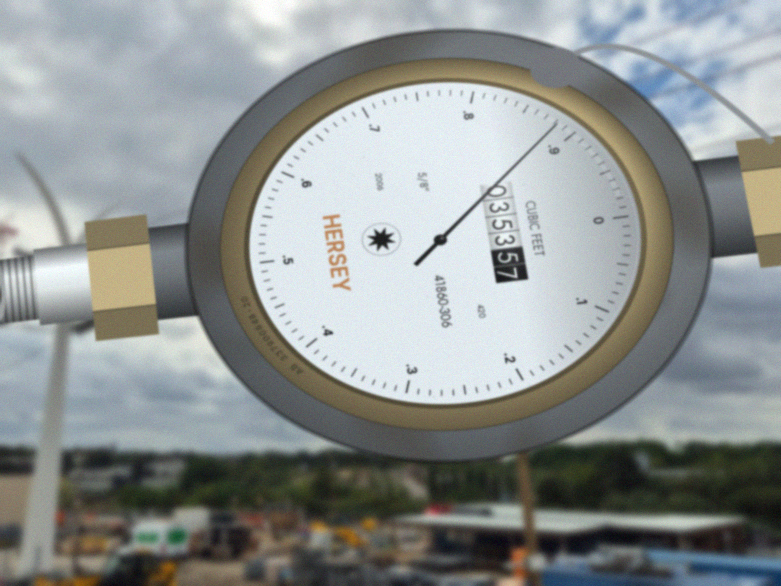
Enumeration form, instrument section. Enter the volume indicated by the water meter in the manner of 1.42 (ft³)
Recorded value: 35356.88 (ft³)
